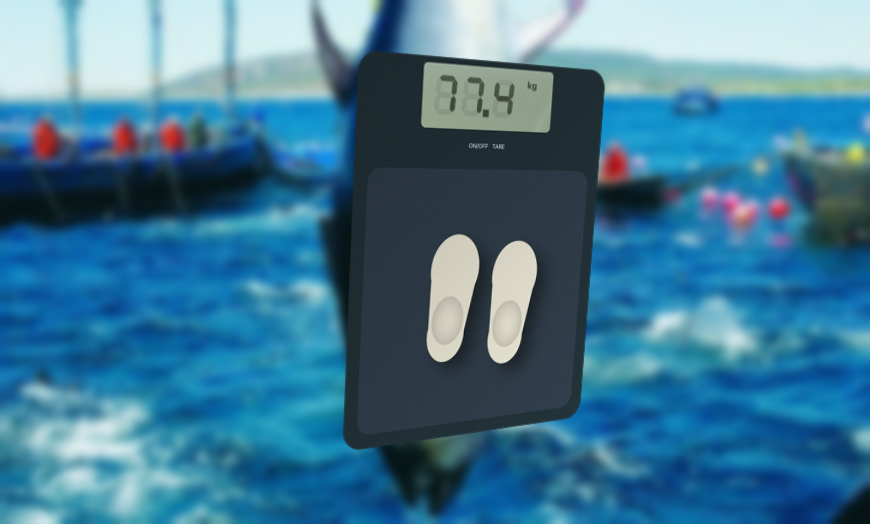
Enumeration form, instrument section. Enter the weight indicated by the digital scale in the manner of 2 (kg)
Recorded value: 77.4 (kg)
